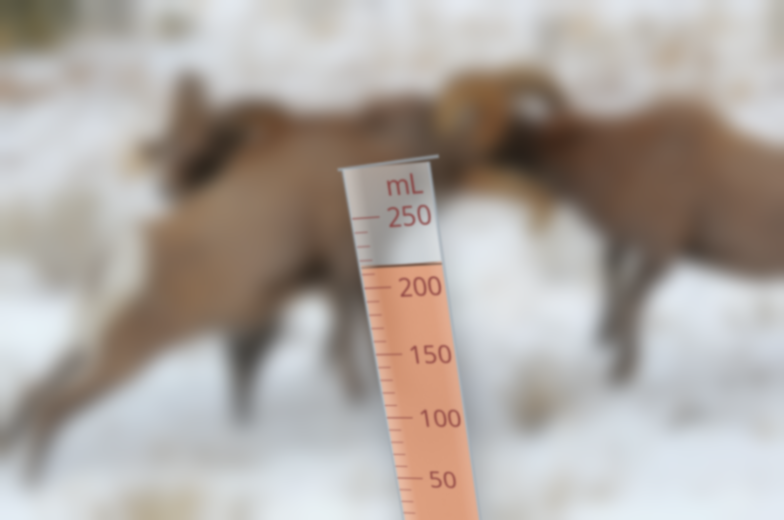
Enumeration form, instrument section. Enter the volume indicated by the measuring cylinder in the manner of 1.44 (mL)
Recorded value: 215 (mL)
